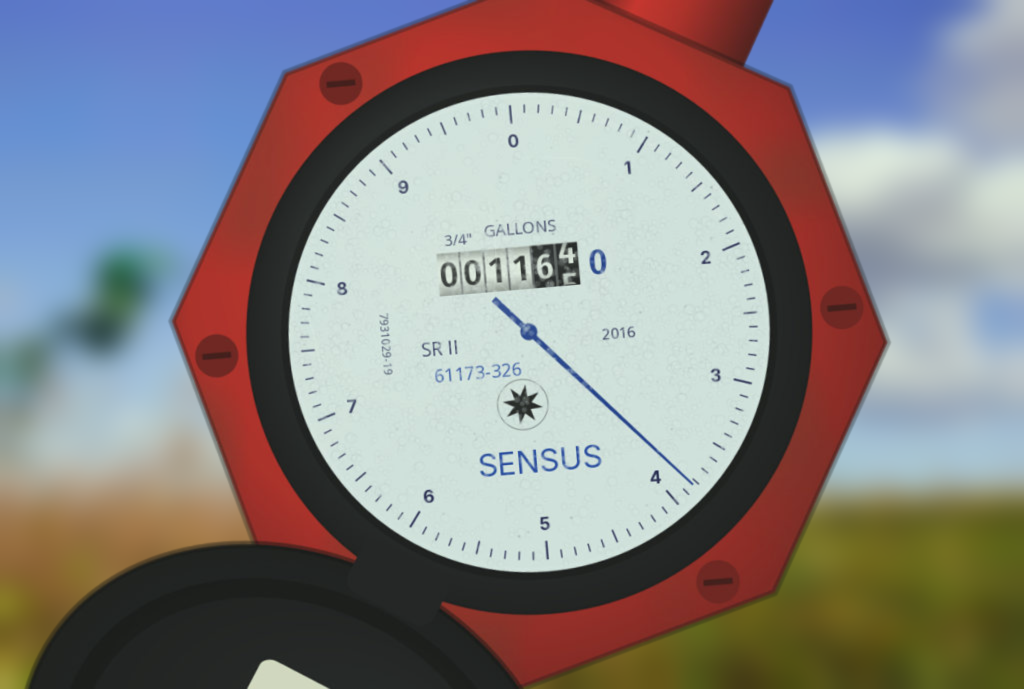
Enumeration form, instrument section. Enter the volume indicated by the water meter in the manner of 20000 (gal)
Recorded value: 11643.8 (gal)
